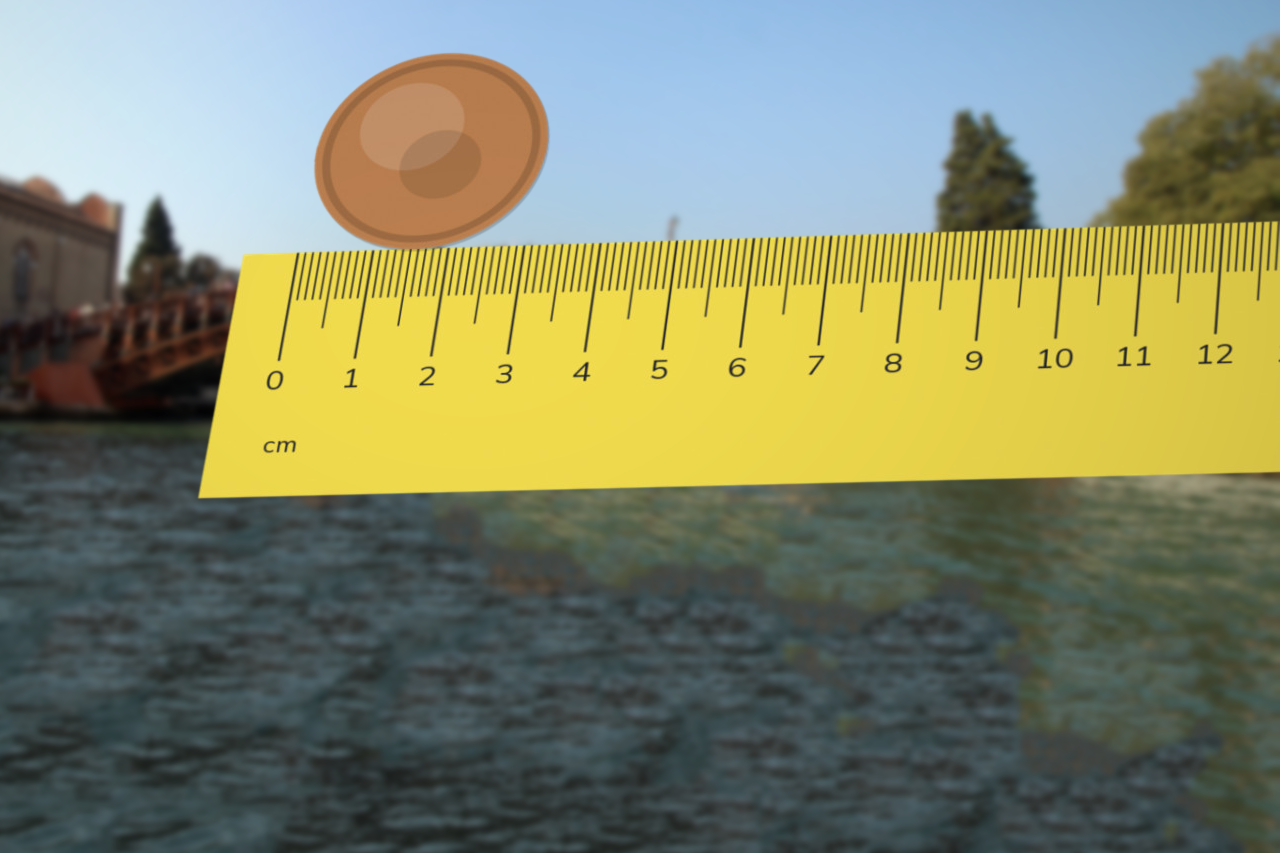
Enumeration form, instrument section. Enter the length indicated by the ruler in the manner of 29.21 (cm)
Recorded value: 3.1 (cm)
